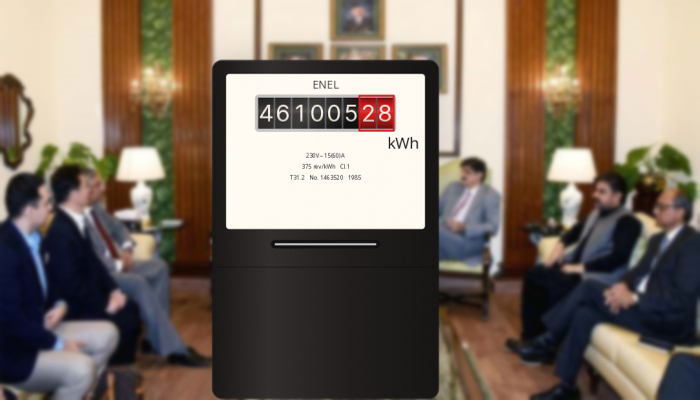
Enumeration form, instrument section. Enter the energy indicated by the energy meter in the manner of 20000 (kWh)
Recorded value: 461005.28 (kWh)
